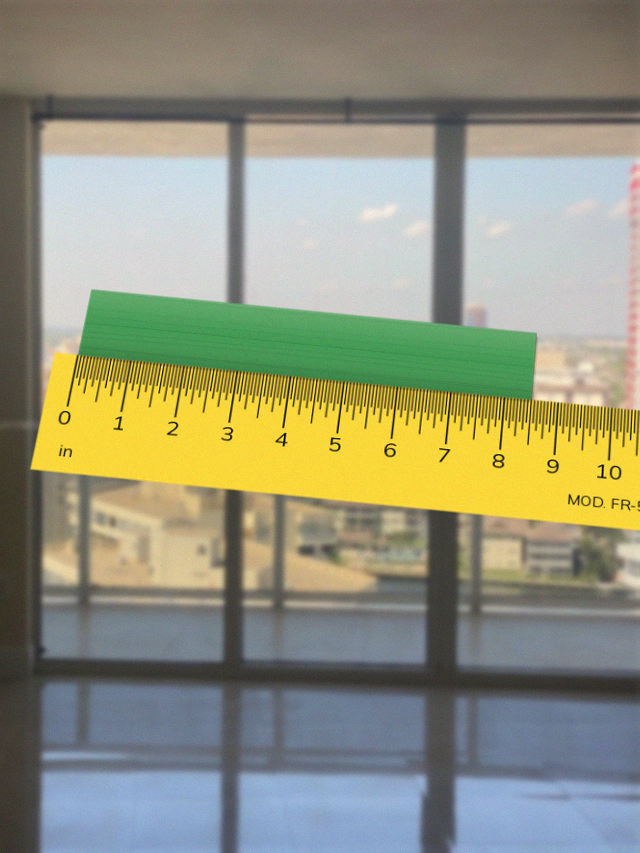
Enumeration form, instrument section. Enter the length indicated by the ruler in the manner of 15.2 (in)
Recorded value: 8.5 (in)
